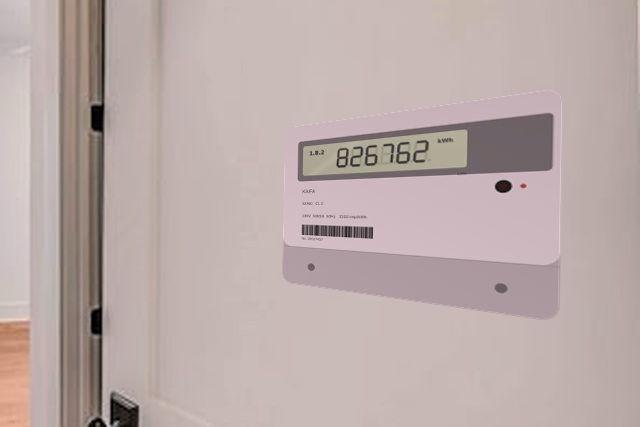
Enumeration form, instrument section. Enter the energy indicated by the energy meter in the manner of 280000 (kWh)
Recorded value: 826762 (kWh)
